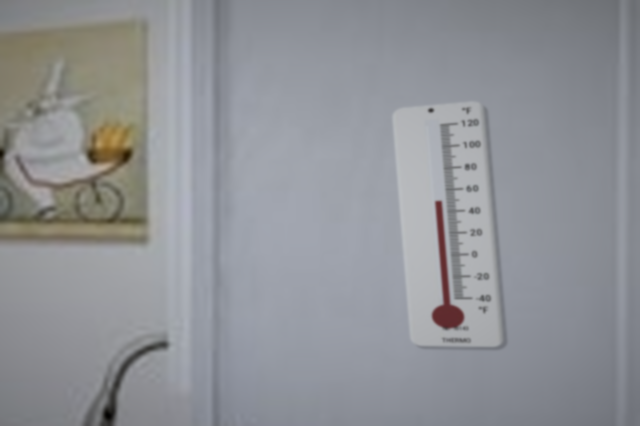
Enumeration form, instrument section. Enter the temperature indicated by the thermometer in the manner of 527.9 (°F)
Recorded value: 50 (°F)
